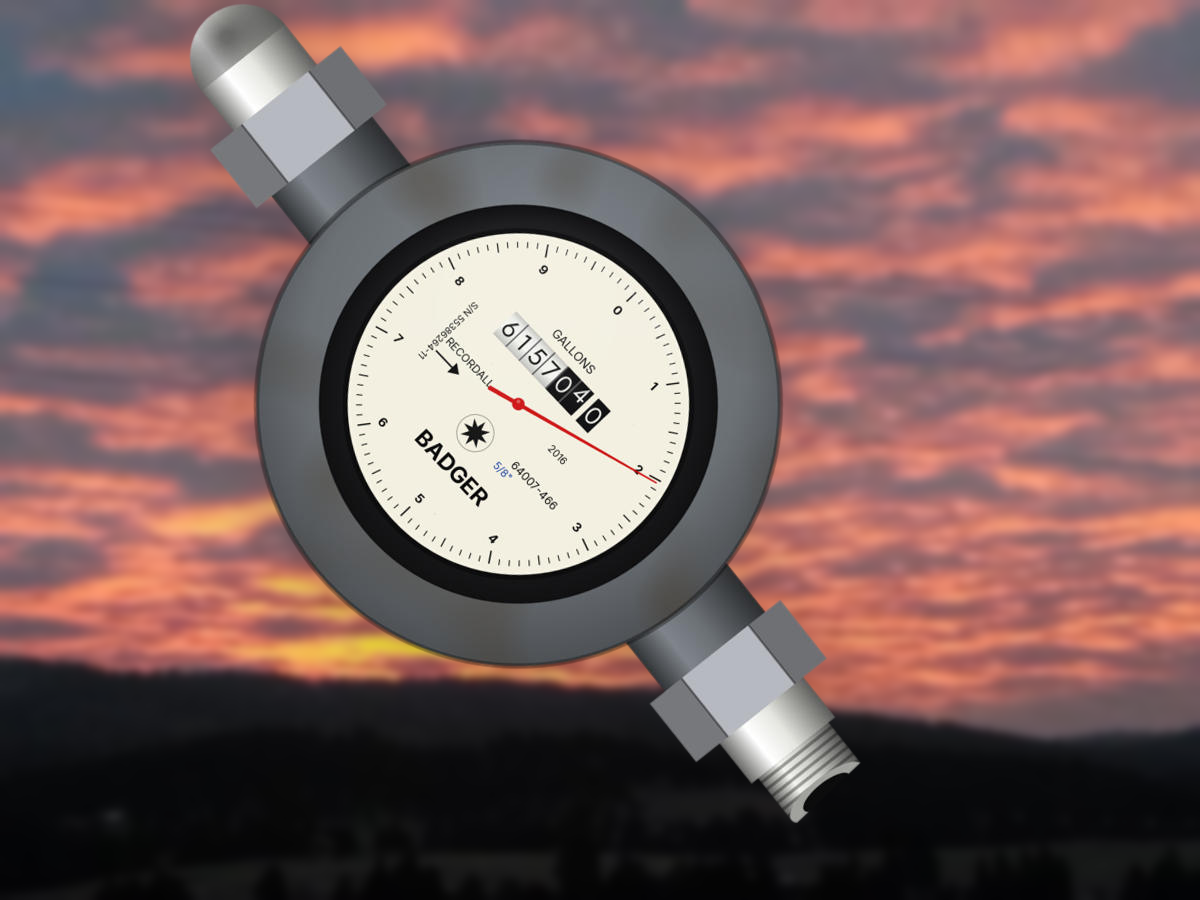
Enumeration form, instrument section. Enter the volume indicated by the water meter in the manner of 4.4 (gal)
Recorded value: 6157042.0 (gal)
